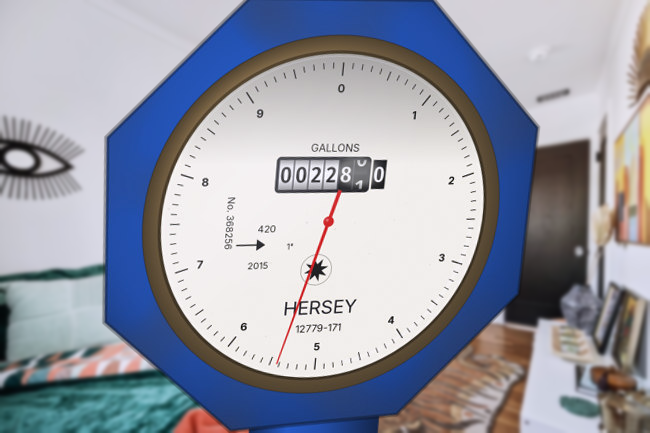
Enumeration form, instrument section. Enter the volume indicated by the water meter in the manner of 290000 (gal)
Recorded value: 22805.4 (gal)
